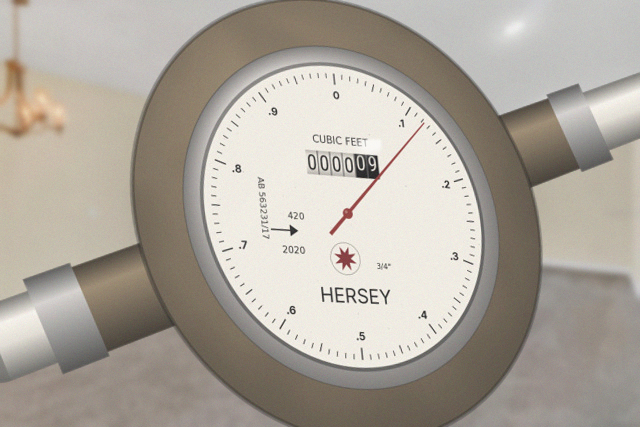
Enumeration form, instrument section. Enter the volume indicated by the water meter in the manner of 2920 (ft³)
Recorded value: 9.12 (ft³)
